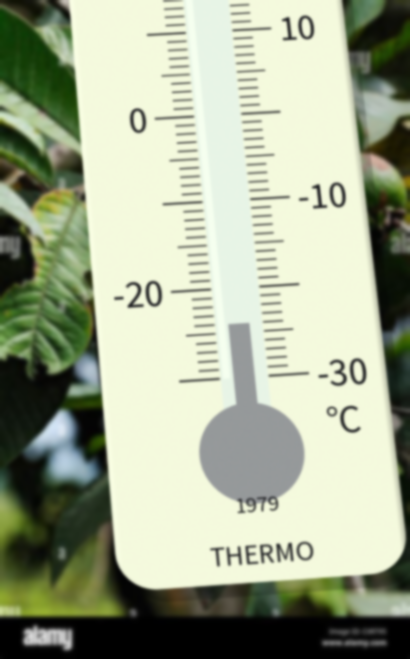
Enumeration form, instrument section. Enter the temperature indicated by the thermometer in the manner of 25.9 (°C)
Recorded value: -24 (°C)
